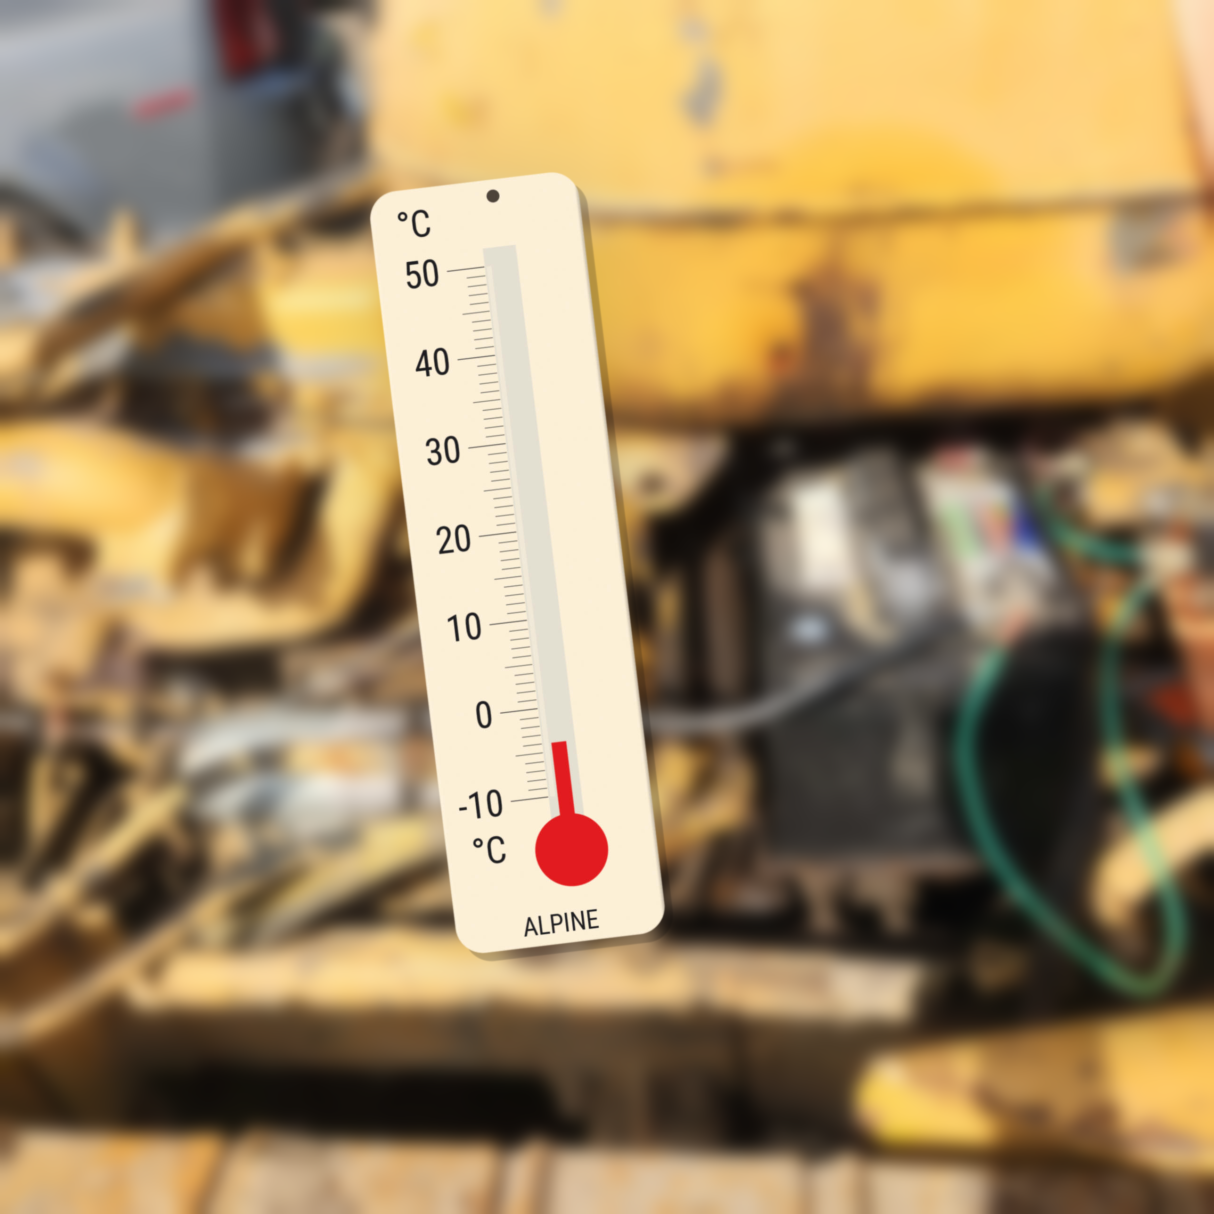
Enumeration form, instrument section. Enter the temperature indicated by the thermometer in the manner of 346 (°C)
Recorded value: -4 (°C)
